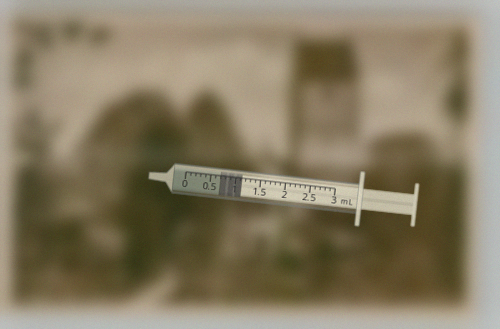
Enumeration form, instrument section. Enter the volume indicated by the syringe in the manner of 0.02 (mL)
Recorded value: 0.7 (mL)
